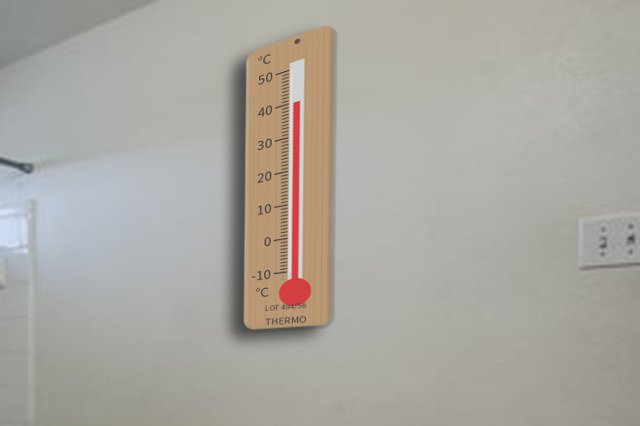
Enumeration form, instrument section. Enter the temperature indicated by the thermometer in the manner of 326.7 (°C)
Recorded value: 40 (°C)
